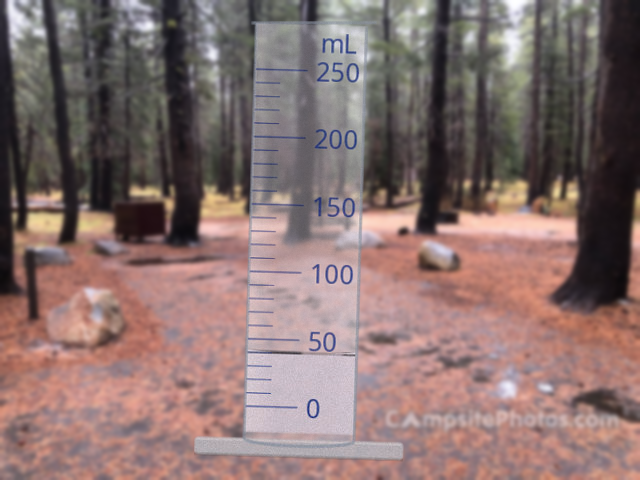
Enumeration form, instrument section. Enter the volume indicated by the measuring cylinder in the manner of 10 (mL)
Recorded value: 40 (mL)
